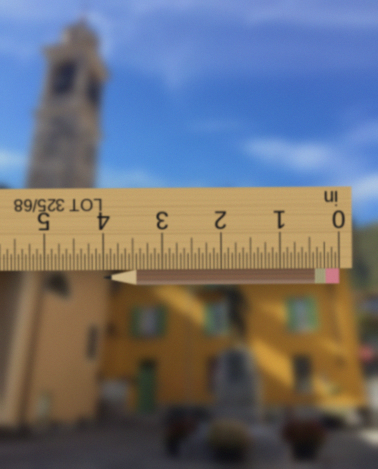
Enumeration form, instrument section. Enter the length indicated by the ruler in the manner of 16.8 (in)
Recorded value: 4 (in)
